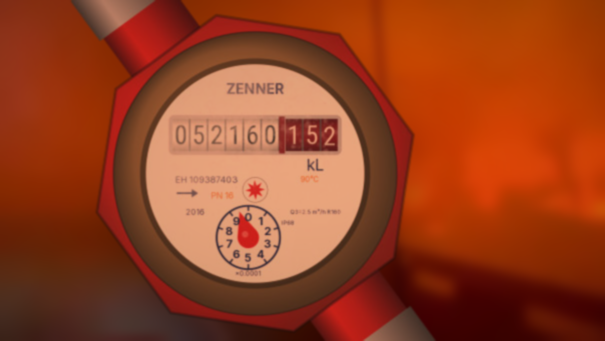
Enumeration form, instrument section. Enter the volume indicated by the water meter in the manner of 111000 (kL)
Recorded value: 52160.1519 (kL)
